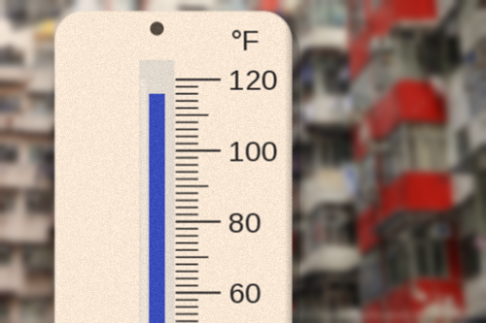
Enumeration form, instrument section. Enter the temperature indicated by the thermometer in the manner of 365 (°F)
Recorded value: 116 (°F)
